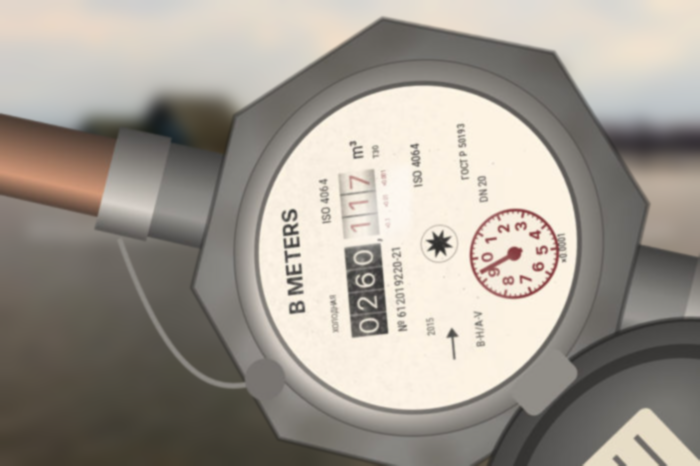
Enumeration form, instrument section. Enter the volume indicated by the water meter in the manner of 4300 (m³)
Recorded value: 260.1169 (m³)
